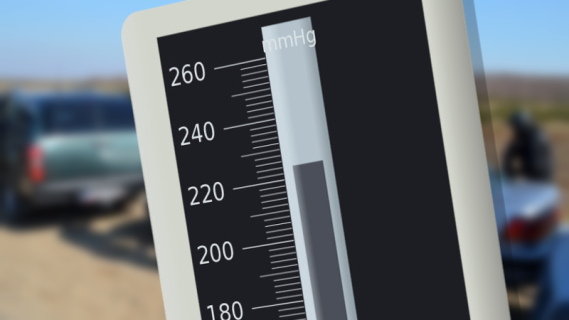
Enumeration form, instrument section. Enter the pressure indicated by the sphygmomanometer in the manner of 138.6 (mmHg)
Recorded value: 224 (mmHg)
